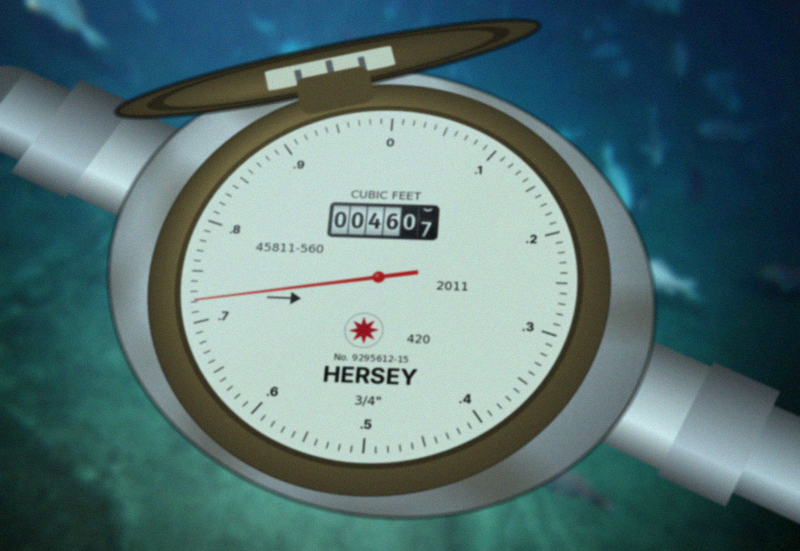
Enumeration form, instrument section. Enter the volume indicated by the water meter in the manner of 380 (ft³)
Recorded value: 4606.72 (ft³)
